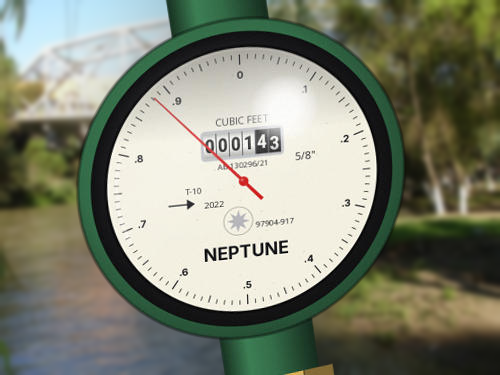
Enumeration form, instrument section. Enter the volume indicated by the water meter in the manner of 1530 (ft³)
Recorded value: 142.88 (ft³)
